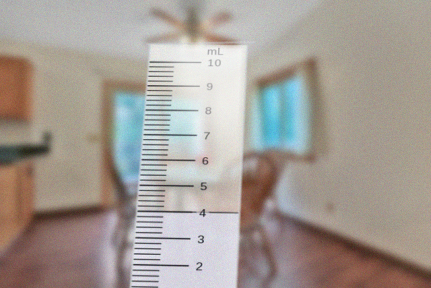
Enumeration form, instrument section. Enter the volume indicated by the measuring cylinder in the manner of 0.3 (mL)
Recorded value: 4 (mL)
